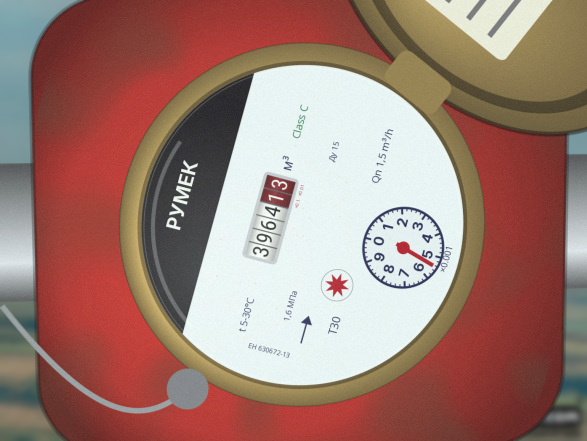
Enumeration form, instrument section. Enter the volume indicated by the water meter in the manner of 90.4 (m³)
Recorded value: 3964.135 (m³)
